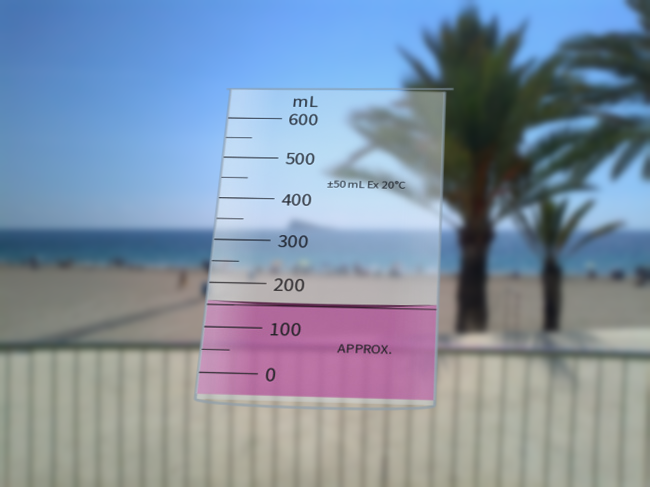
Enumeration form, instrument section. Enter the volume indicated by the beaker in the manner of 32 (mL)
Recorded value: 150 (mL)
